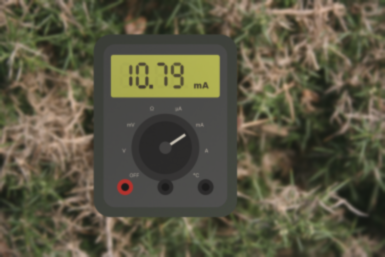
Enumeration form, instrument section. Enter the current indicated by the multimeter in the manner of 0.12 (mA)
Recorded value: 10.79 (mA)
